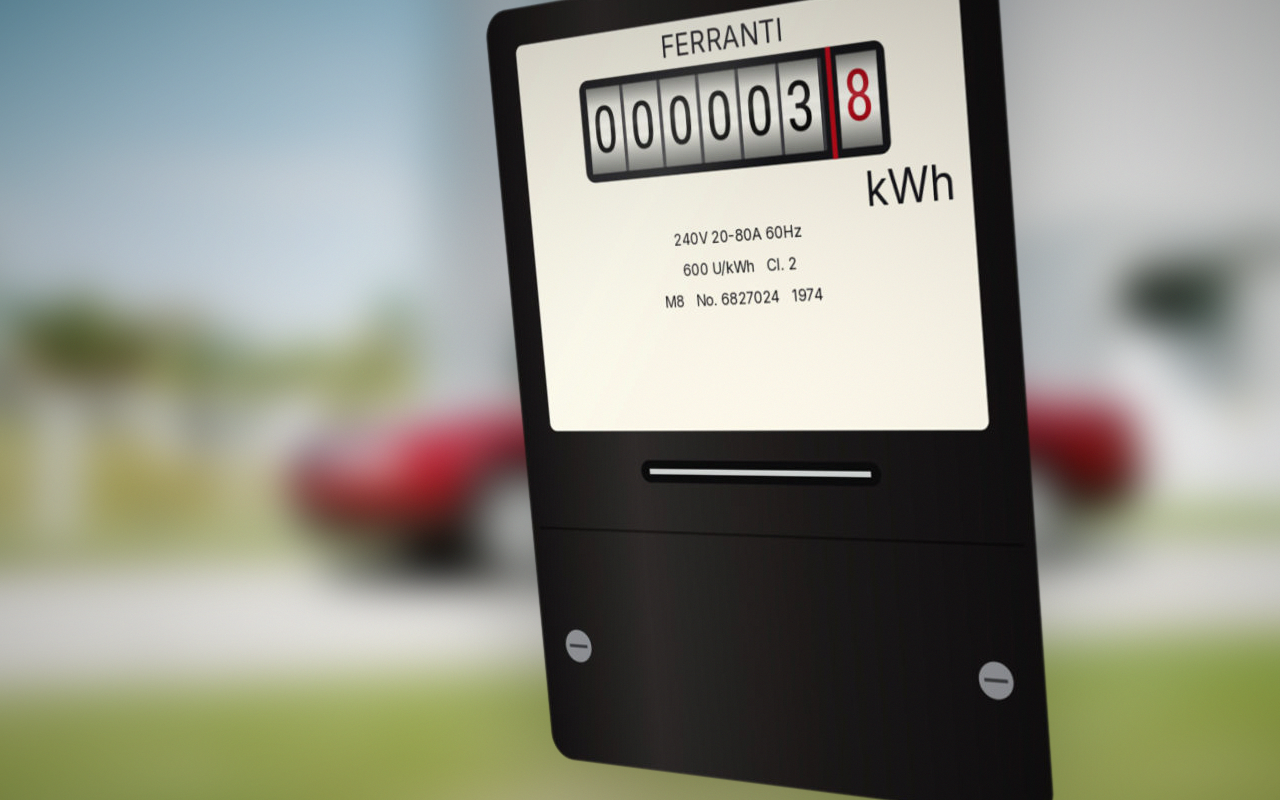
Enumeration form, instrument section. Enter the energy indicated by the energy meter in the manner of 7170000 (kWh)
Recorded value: 3.8 (kWh)
